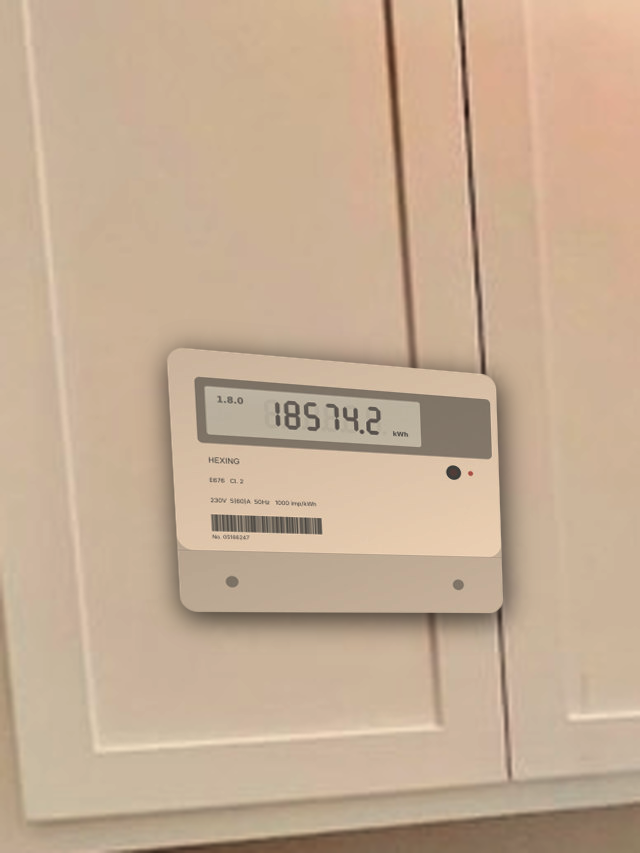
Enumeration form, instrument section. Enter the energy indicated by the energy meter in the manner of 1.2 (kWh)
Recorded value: 18574.2 (kWh)
